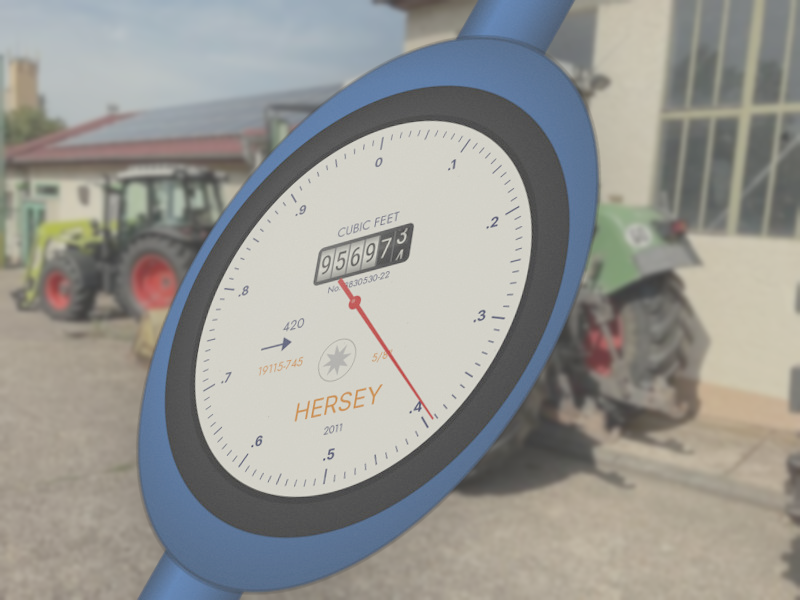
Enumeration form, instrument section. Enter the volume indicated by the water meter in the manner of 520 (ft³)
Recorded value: 956973.39 (ft³)
